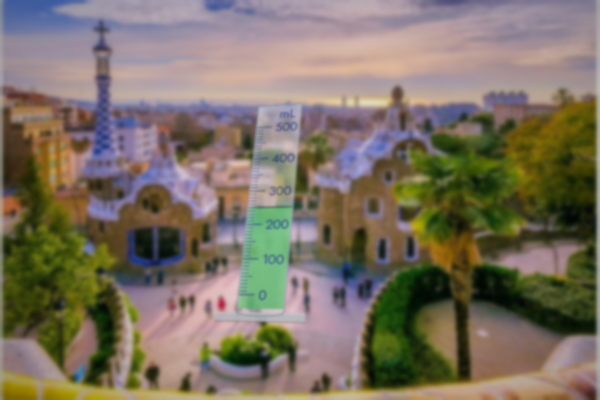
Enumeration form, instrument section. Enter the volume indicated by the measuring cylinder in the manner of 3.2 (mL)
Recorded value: 250 (mL)
